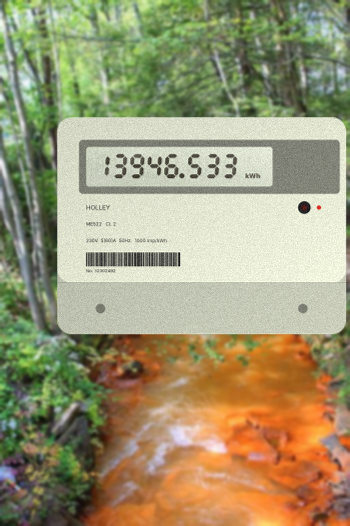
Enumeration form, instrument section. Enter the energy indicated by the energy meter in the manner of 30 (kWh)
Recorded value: 13946.533 (kWh)
